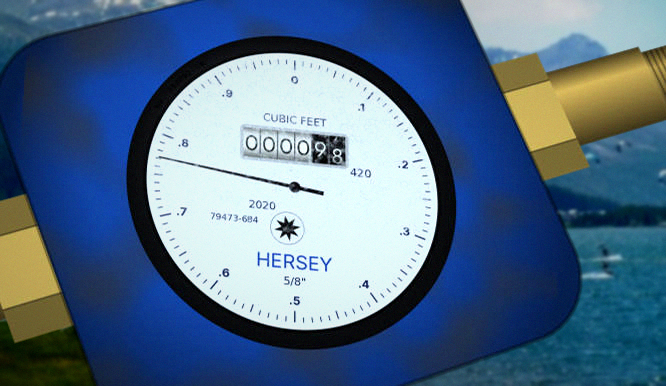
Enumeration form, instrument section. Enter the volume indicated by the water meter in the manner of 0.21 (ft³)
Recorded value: 97.77 (ft³)
